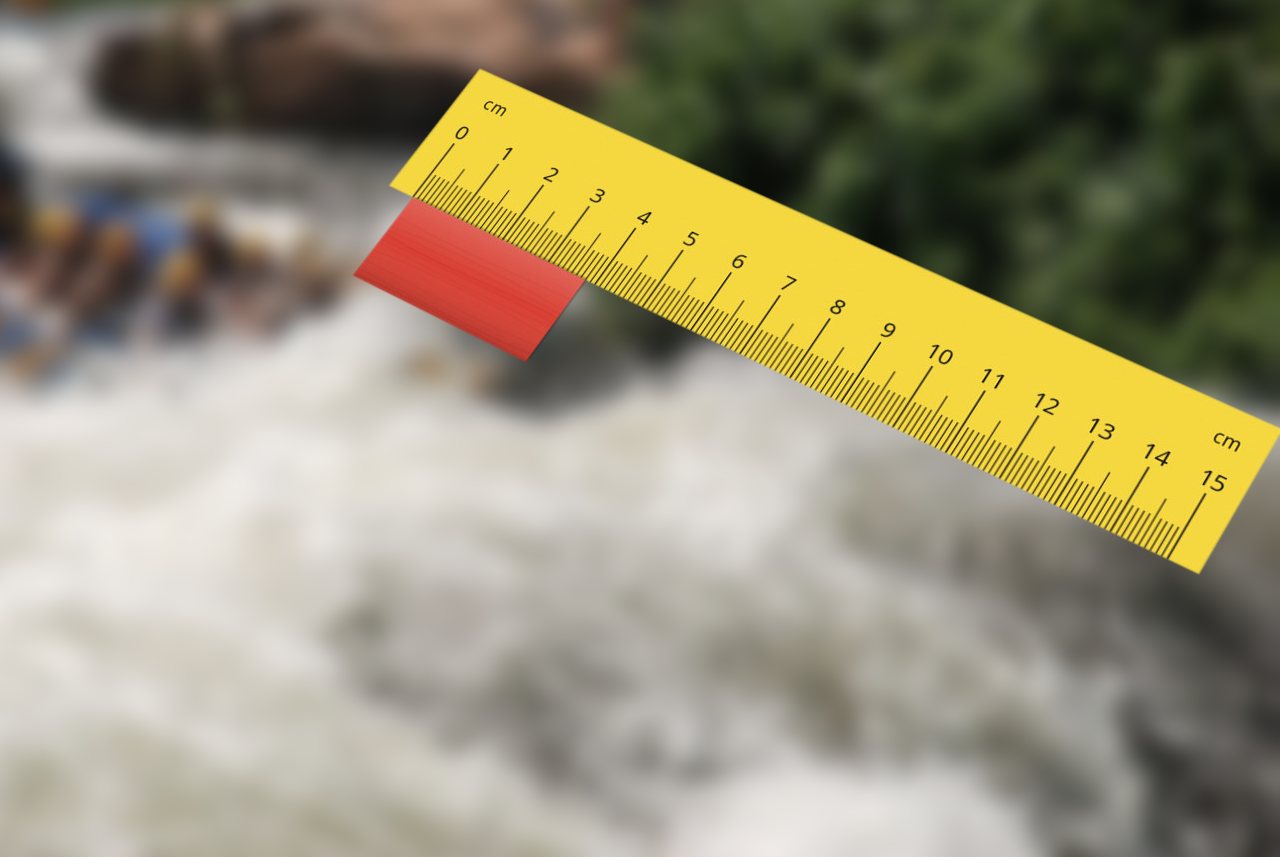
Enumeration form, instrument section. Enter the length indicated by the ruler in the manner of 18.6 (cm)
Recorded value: 3.8 (cm)
